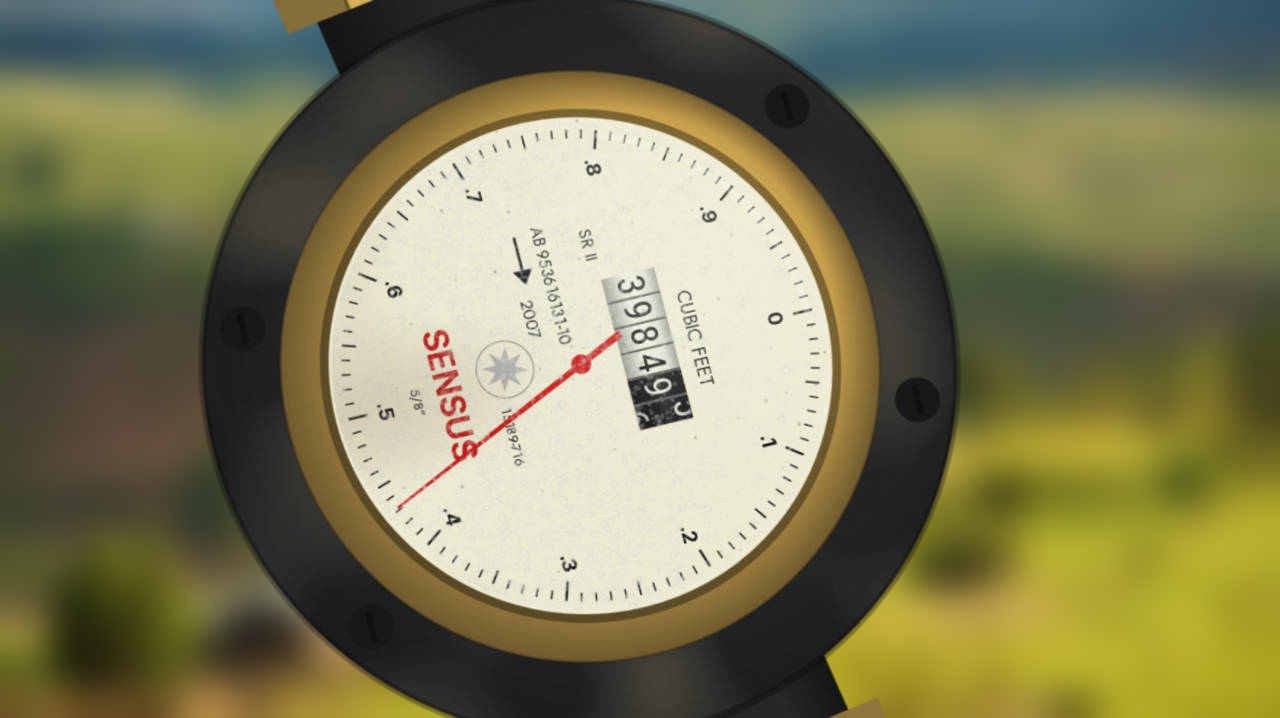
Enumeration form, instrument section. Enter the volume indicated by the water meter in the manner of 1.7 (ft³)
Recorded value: 398495.43 (ft³)
